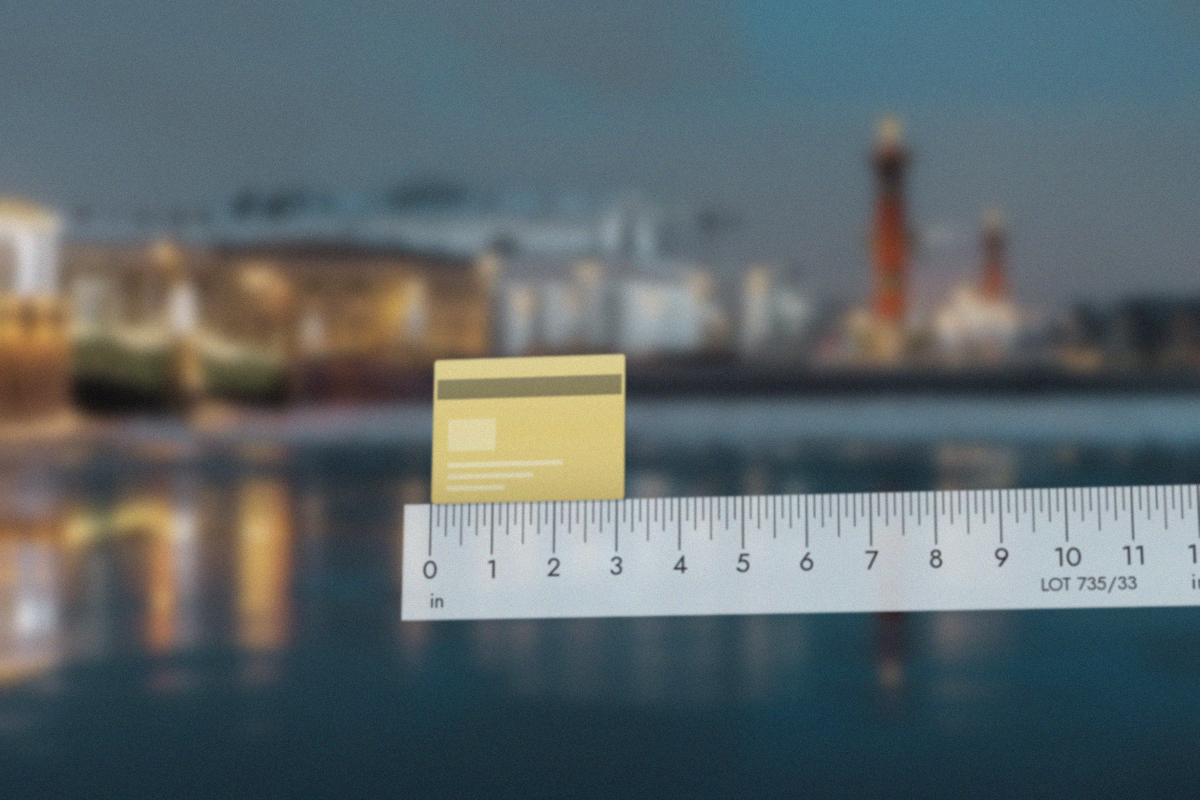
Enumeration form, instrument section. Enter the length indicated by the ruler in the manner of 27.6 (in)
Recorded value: 3.125 (in)
